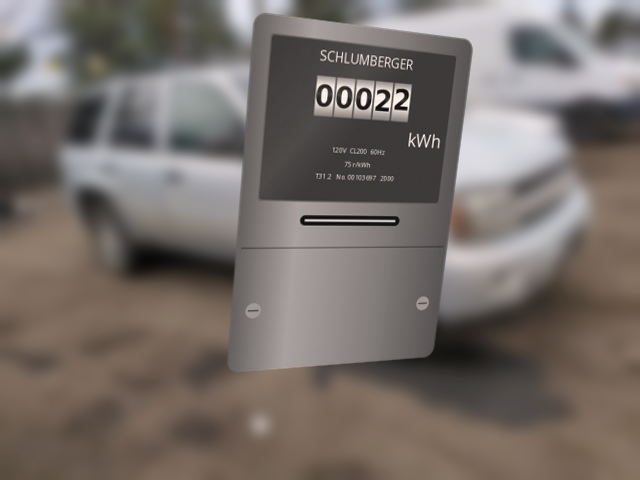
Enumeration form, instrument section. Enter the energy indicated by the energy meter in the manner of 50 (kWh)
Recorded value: 22 (kWh)
